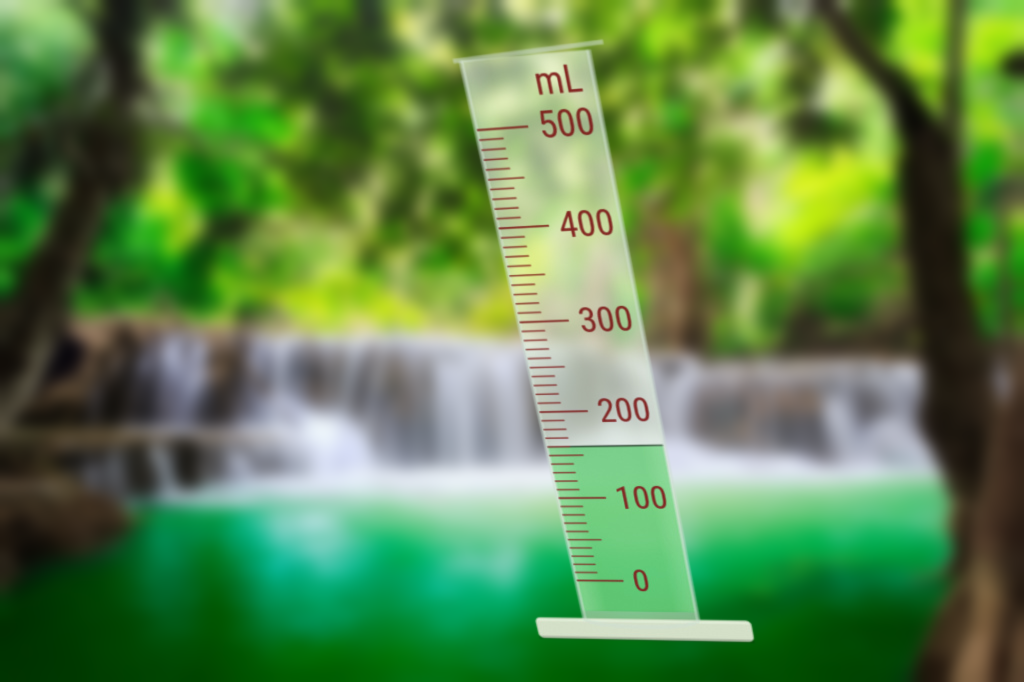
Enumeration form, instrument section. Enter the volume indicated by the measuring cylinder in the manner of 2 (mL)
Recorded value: 160 (mL)
